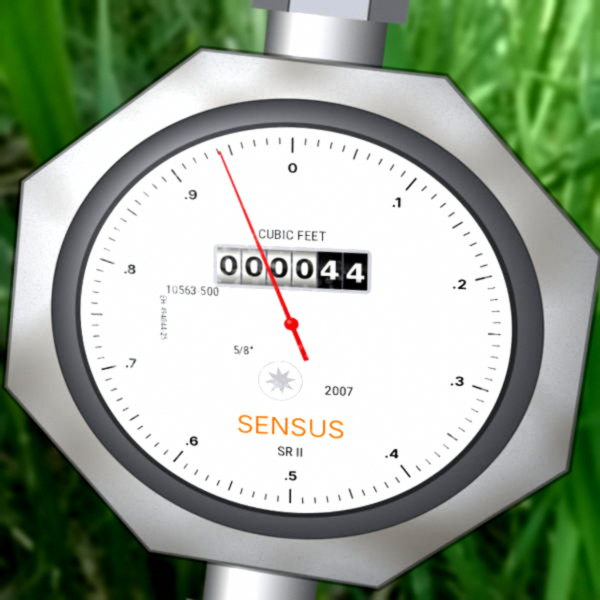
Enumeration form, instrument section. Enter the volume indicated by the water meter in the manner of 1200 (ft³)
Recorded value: 43.94 (ft³)
